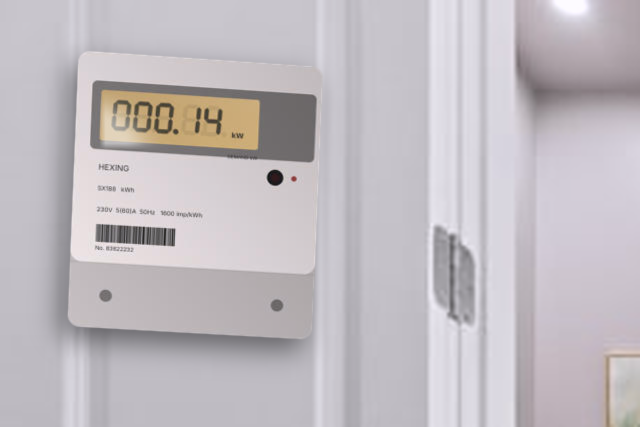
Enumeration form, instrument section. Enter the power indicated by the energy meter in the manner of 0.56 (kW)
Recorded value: 0.14 (kW)
